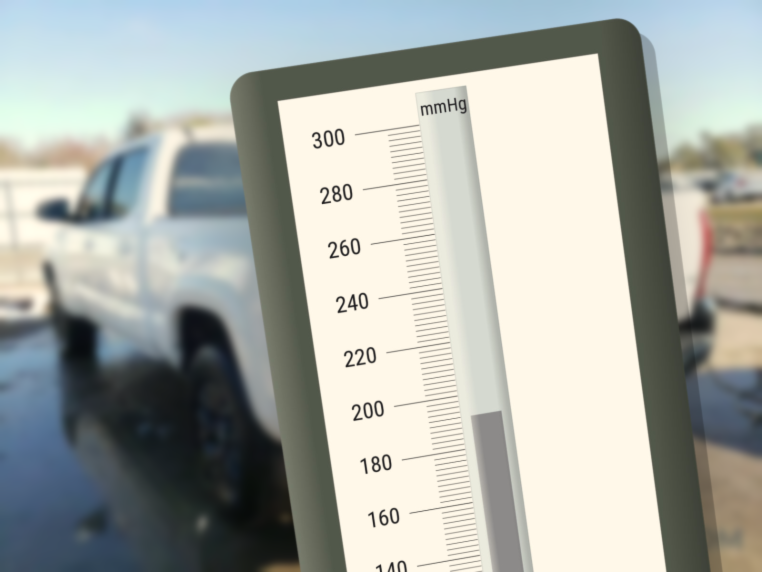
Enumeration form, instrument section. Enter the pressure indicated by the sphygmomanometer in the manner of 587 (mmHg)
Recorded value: 192 (mmHg)
